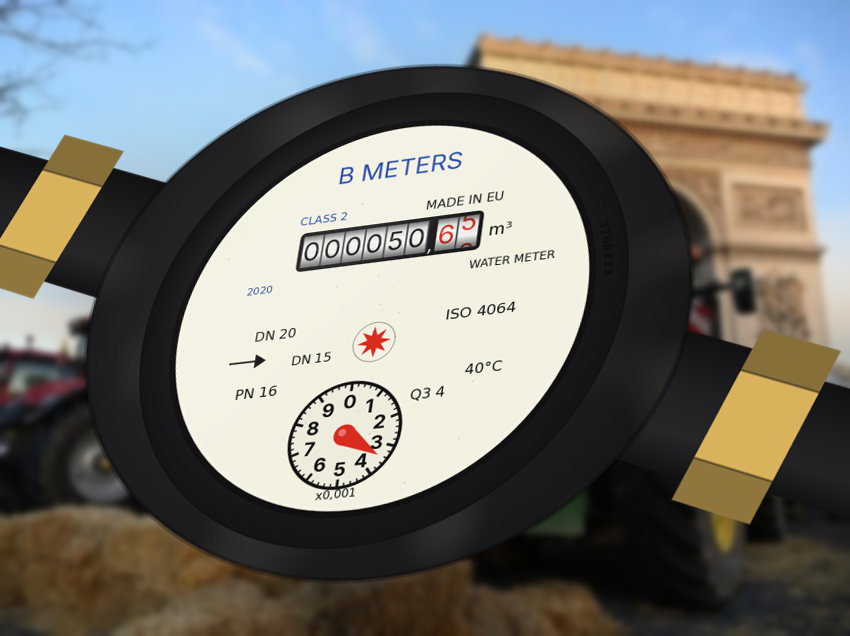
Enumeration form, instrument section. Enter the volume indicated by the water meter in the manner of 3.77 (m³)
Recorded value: 50.653 (m³)
